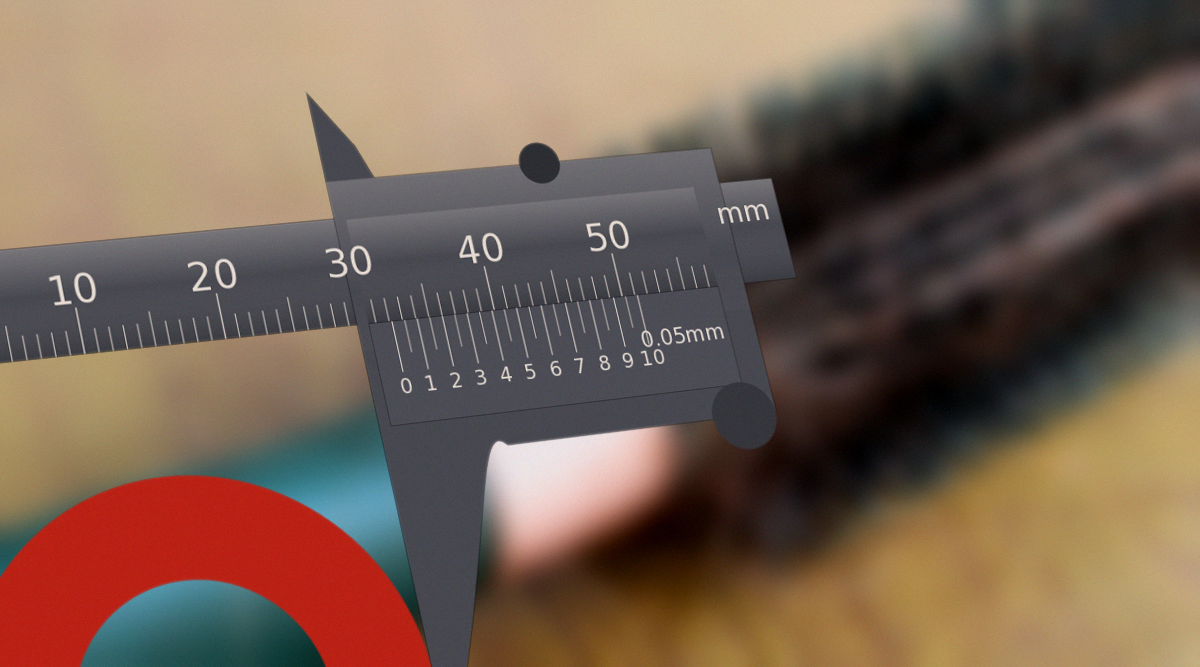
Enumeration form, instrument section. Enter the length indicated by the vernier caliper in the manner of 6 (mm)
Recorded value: 32.2 (mm)
